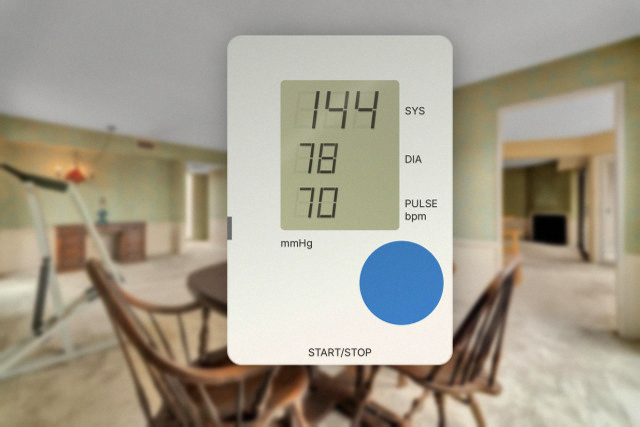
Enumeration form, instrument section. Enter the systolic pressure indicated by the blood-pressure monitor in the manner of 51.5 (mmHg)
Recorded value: 144 (mmHg)
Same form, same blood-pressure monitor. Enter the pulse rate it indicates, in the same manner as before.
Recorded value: 70 (bpm)
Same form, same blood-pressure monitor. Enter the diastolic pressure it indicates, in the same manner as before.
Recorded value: 78 (mmHg)
